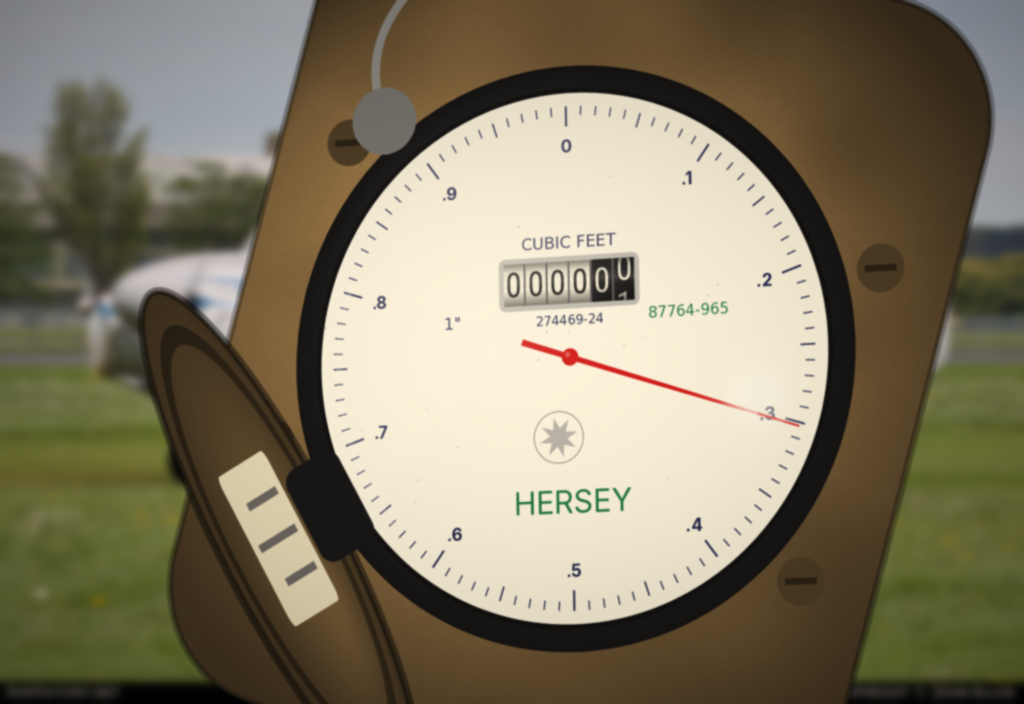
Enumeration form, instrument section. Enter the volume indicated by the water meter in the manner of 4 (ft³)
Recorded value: 0.30 (ft³)
